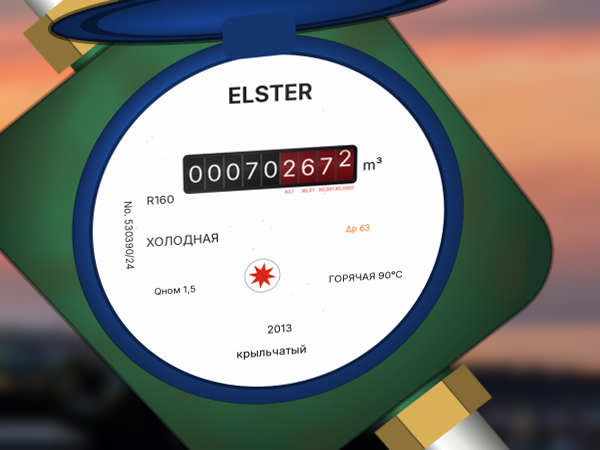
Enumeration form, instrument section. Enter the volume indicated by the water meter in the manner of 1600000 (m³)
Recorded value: 70.2672 (m³)
